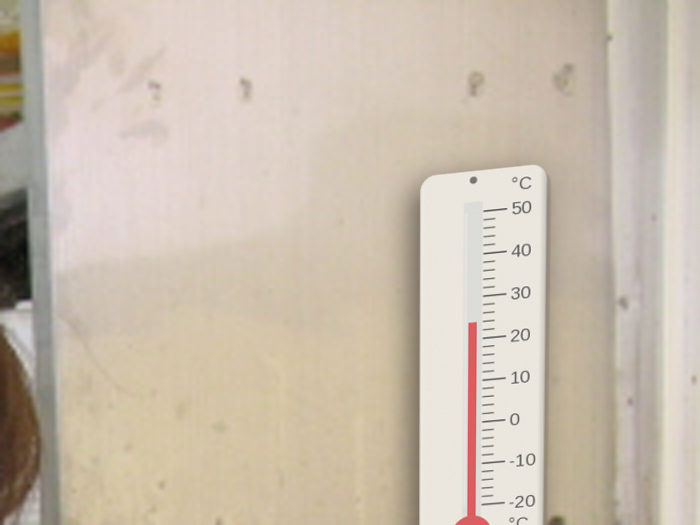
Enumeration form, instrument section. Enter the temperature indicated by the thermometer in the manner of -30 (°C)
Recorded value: 24 (°C)
